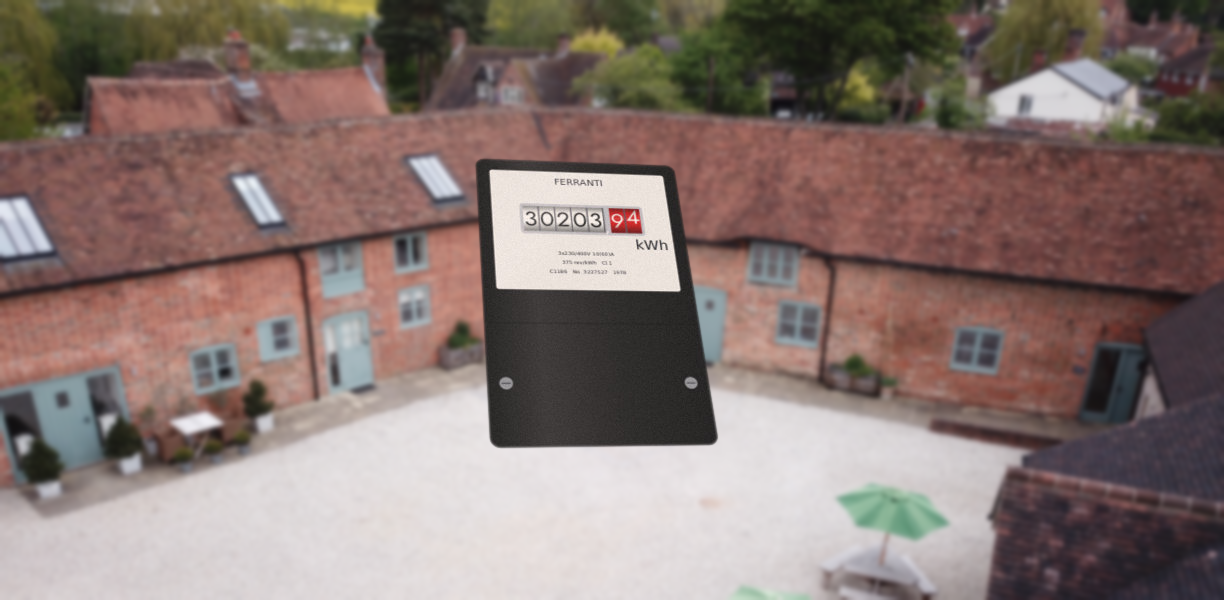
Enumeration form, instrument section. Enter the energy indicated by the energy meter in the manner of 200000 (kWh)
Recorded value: 30203.94 (kWh)
